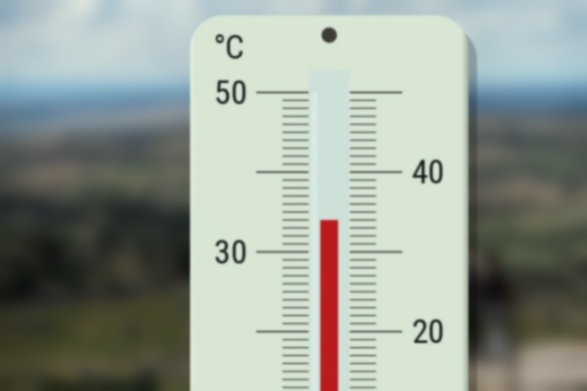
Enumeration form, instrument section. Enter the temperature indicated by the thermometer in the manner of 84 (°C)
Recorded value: 34 (°C)
